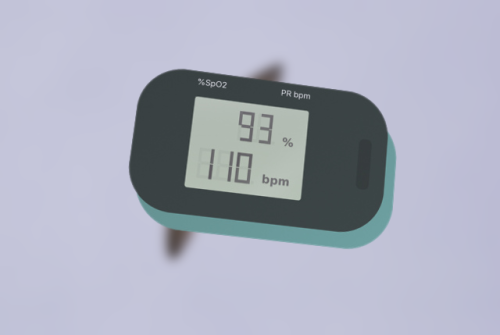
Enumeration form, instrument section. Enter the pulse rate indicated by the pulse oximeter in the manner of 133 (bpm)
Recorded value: 110 (bpm)
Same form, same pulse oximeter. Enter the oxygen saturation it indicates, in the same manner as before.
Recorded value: 93 (%)
